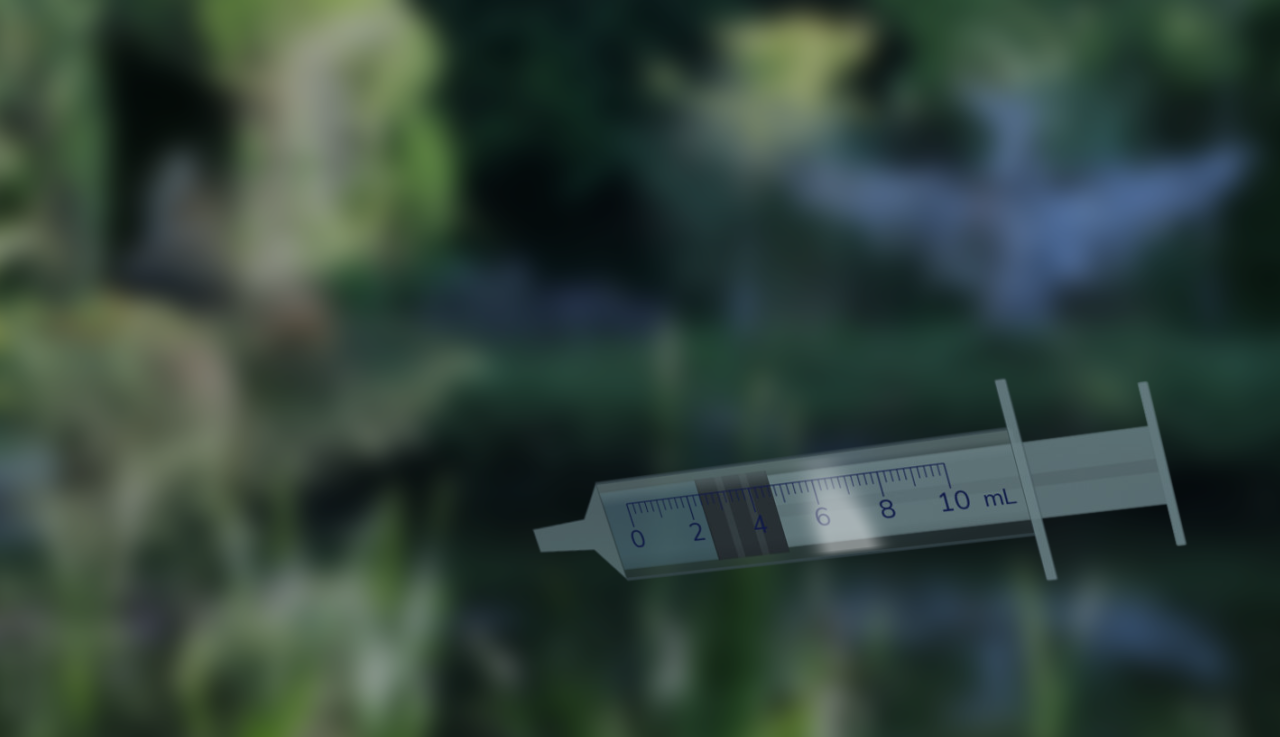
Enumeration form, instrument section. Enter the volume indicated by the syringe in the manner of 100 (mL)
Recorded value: 2.4 (mL)
